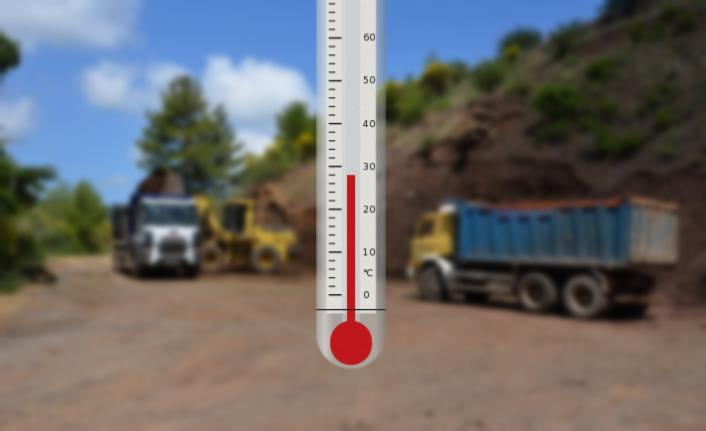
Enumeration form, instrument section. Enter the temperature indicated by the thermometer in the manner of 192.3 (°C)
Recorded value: 28 (°C)
